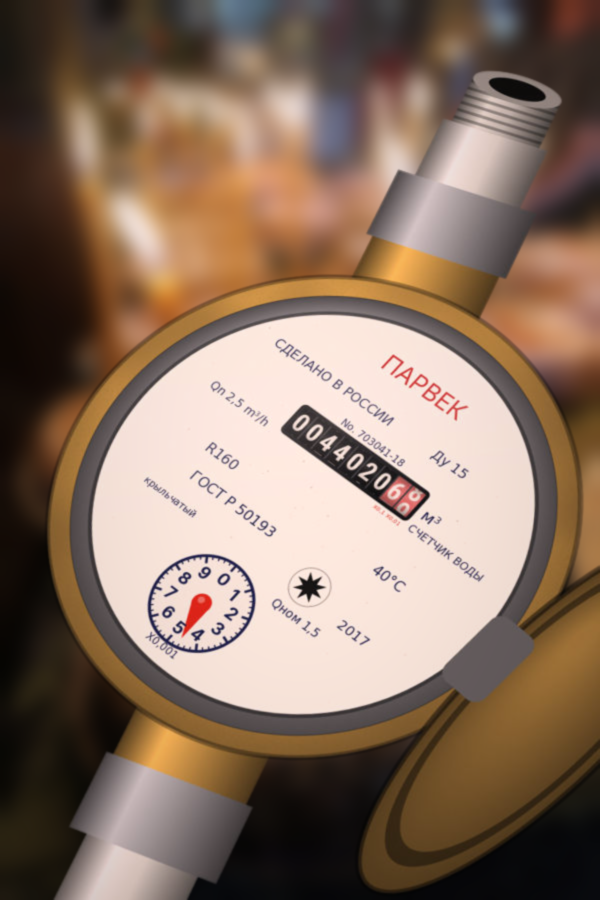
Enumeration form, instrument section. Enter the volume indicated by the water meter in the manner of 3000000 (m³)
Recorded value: 44020.684 (m³)
